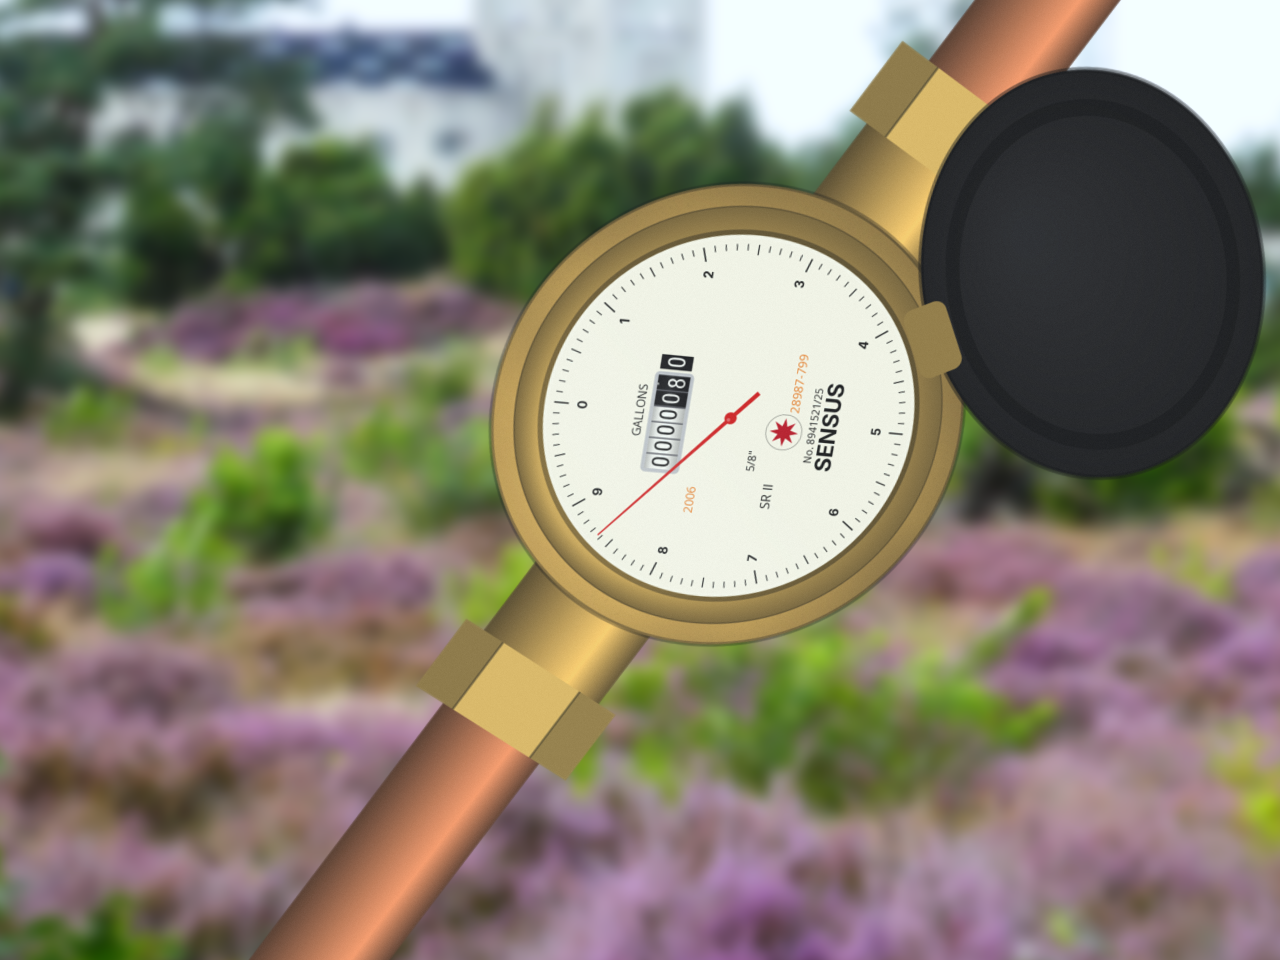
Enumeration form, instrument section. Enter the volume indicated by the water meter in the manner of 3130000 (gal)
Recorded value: 78.6 (gal)
